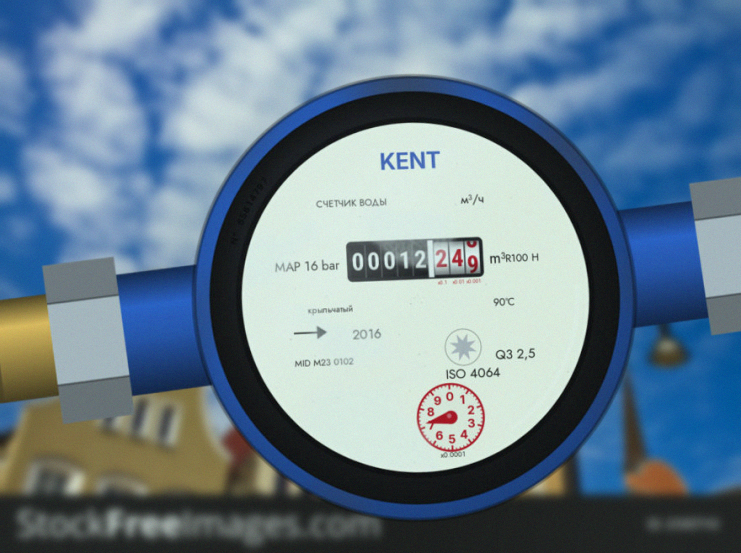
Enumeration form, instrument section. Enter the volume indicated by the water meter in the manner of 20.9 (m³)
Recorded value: 12.2487 (m³)
